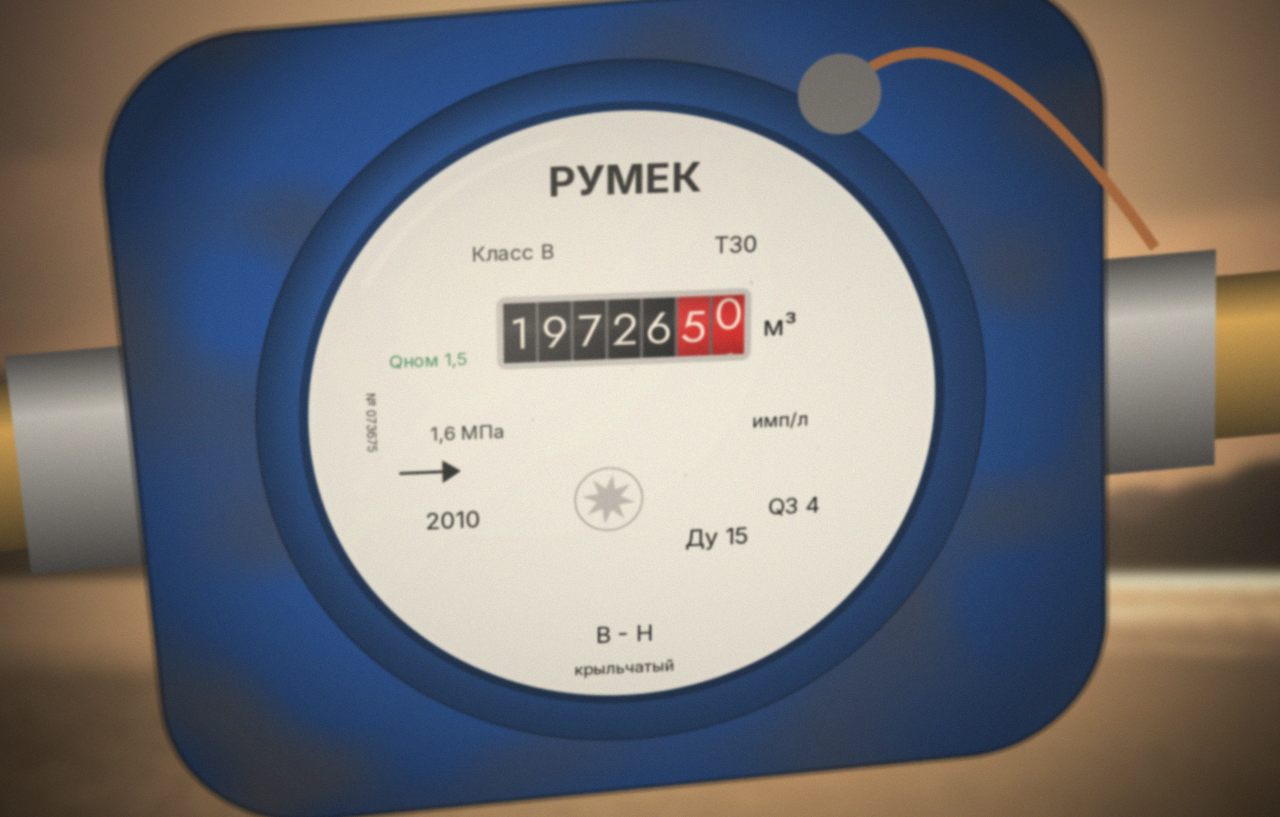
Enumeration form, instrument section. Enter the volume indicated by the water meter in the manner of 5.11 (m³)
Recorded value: 19726.50 (m³)
